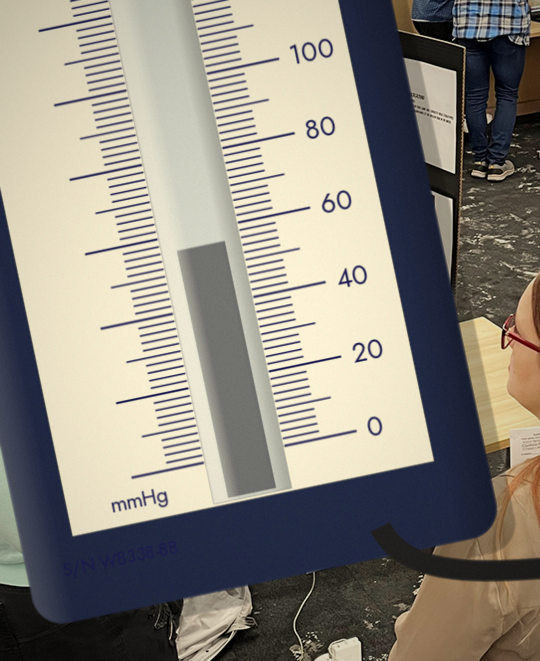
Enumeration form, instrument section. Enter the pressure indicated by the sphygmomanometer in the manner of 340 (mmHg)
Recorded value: 56 (mmHg)
